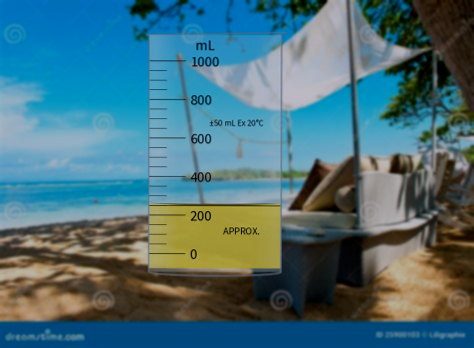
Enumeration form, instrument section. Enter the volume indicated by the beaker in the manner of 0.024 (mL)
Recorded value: 250 (mL)
